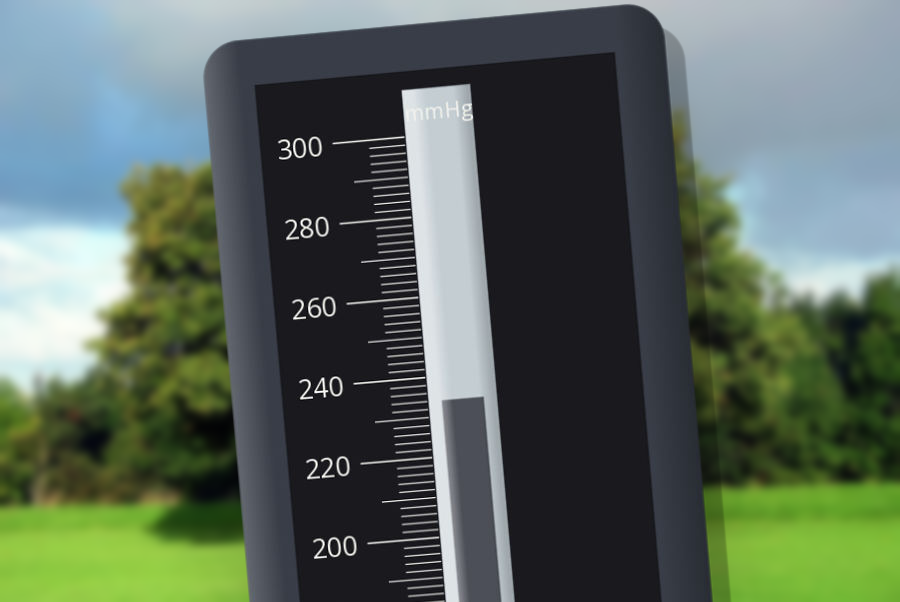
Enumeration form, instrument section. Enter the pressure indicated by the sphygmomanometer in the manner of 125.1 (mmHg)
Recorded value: 234 (mmHg)
